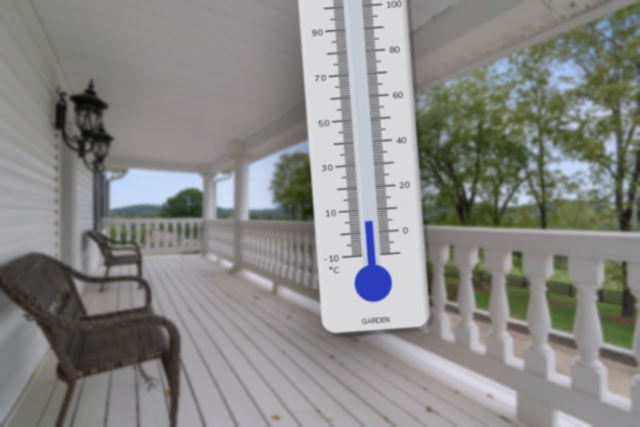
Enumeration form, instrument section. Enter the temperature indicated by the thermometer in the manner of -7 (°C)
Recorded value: 5 (°C)
